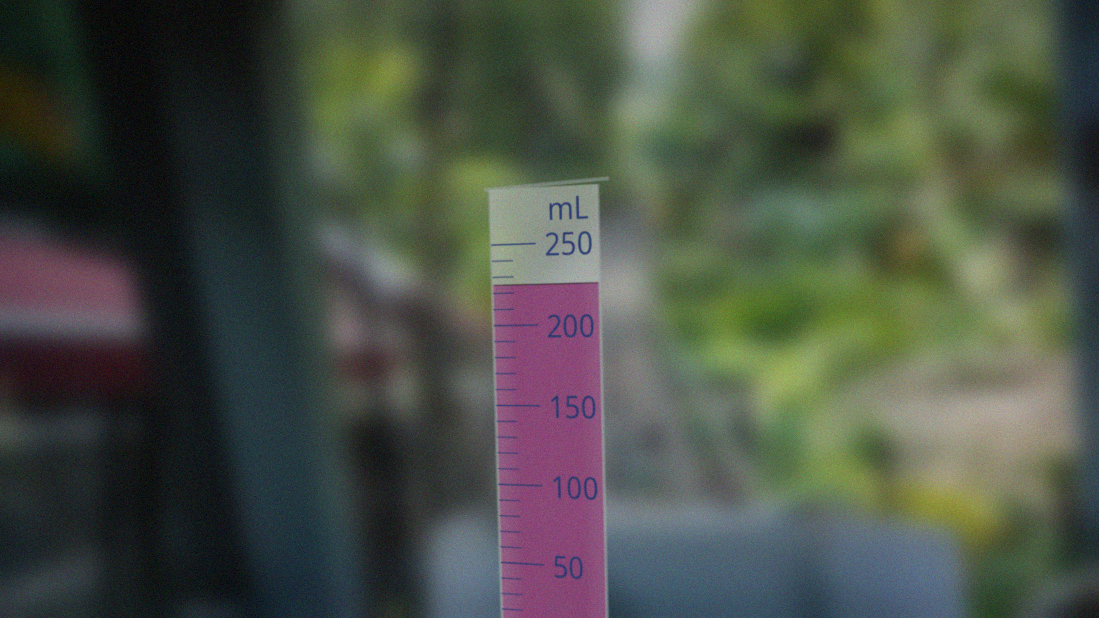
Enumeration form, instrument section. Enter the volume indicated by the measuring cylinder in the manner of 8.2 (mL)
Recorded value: 225 (mL)
